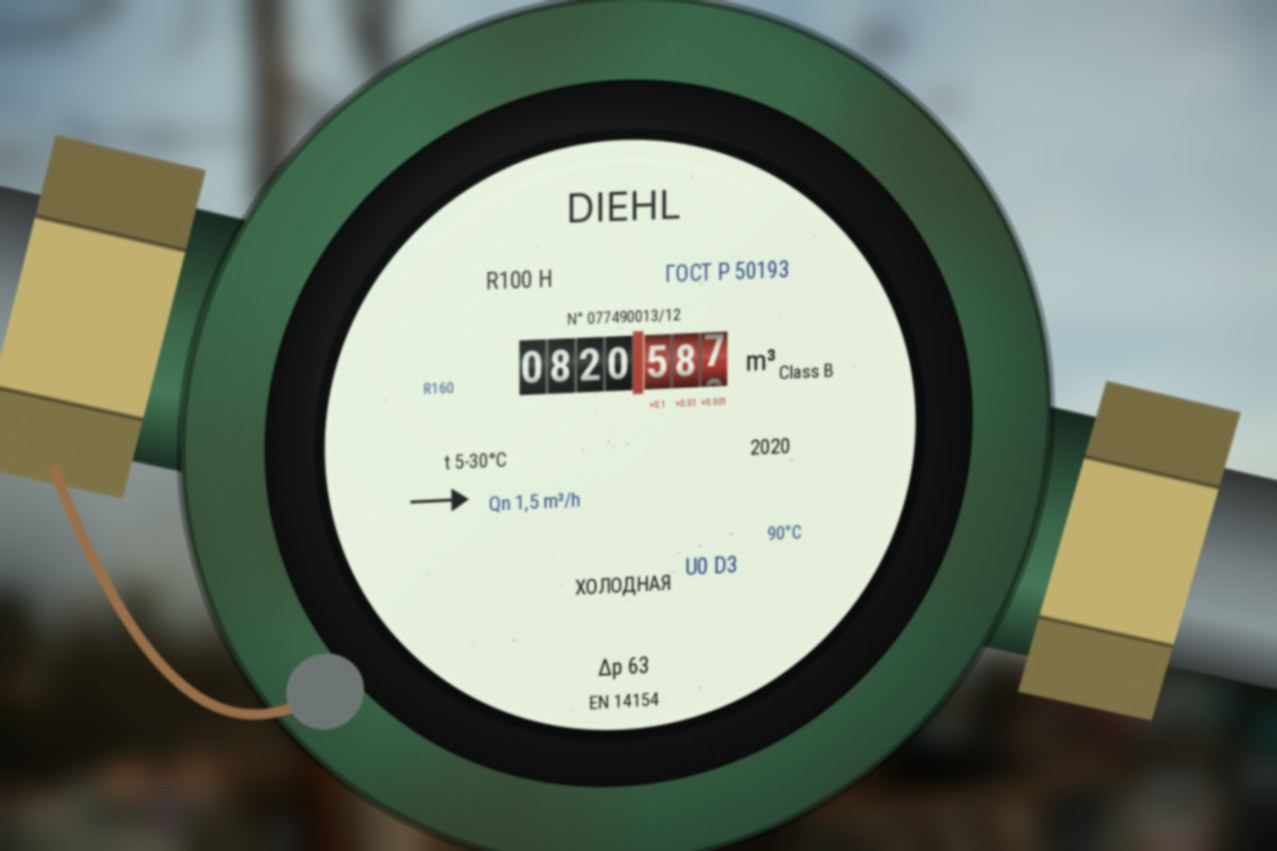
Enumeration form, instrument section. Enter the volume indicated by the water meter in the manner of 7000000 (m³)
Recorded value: 820.587 (m³)
